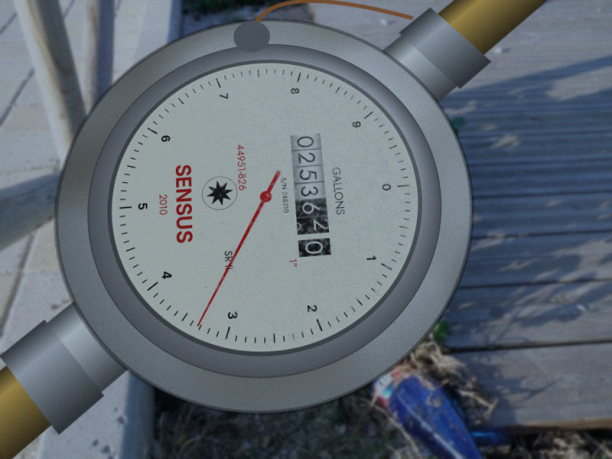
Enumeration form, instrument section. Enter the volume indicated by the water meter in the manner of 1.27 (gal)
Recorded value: 253623.3 (gal)
